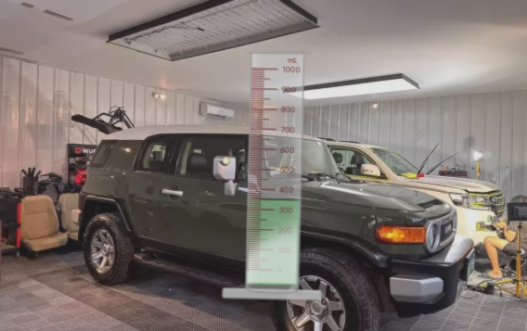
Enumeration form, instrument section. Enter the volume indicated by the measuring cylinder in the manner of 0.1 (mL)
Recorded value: 350 (mL)
